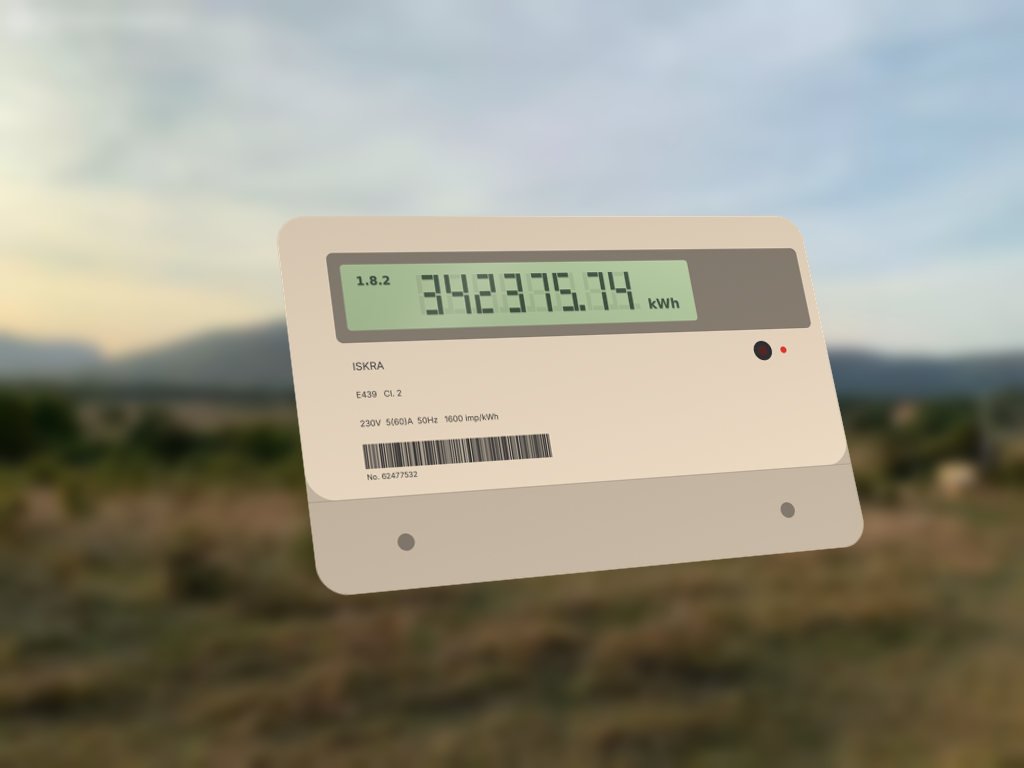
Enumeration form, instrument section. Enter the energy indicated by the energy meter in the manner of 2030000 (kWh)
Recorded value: 342375.74 (kWh)
